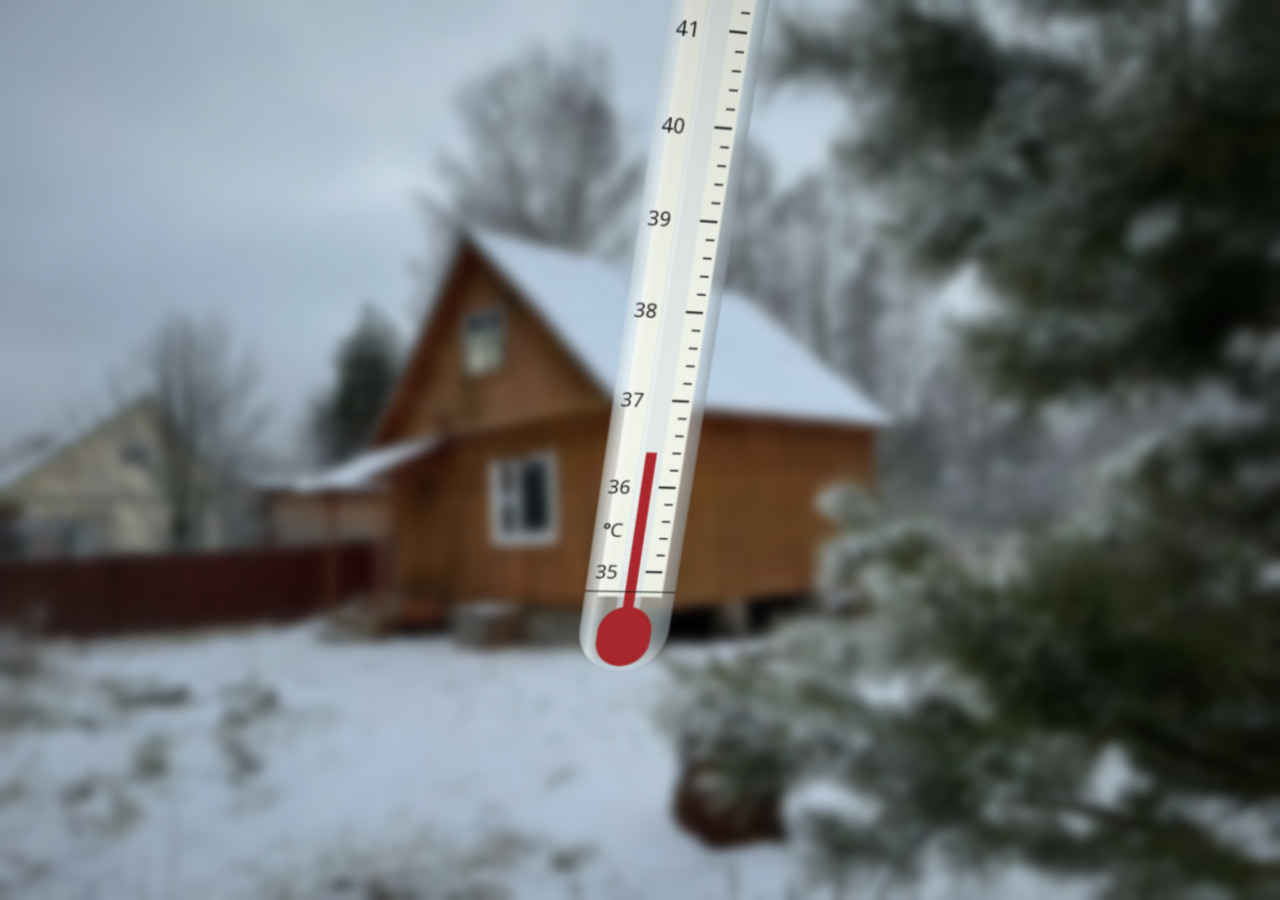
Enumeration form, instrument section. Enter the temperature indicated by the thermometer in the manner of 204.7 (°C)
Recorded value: 36.4 (°C)
